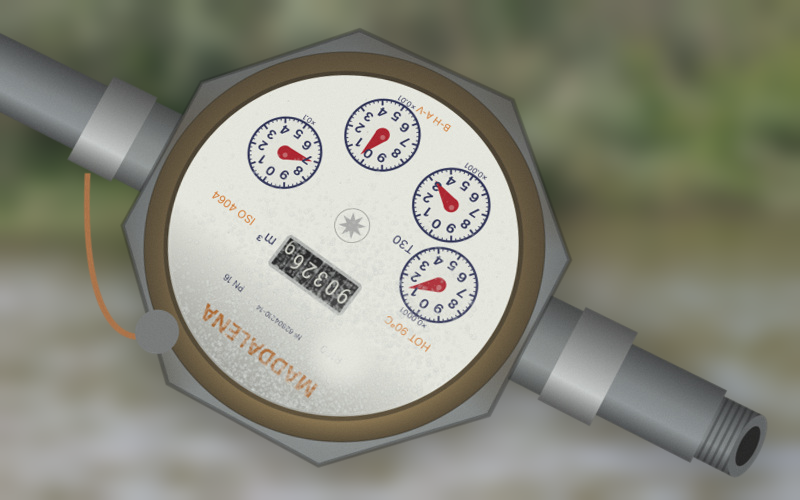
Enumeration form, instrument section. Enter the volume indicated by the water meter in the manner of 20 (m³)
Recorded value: 903268.7031 (m³)
